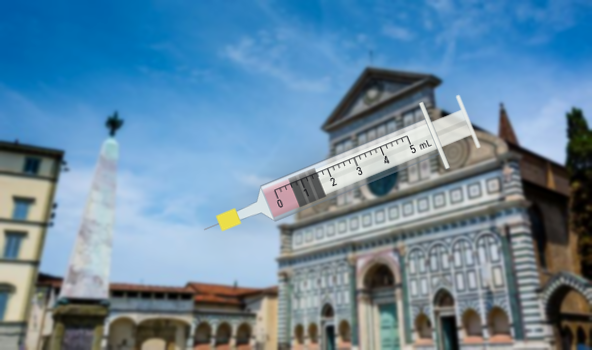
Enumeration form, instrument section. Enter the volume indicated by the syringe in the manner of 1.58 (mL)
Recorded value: 0.6 (mL)
